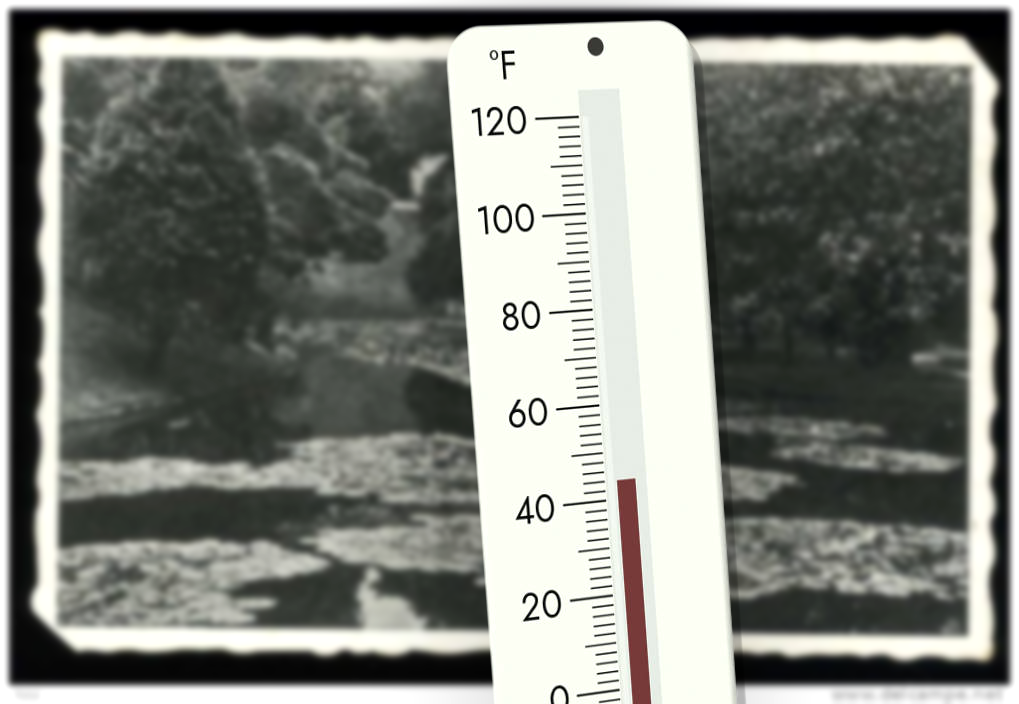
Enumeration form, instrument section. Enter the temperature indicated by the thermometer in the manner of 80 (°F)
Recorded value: 44 (°F)
